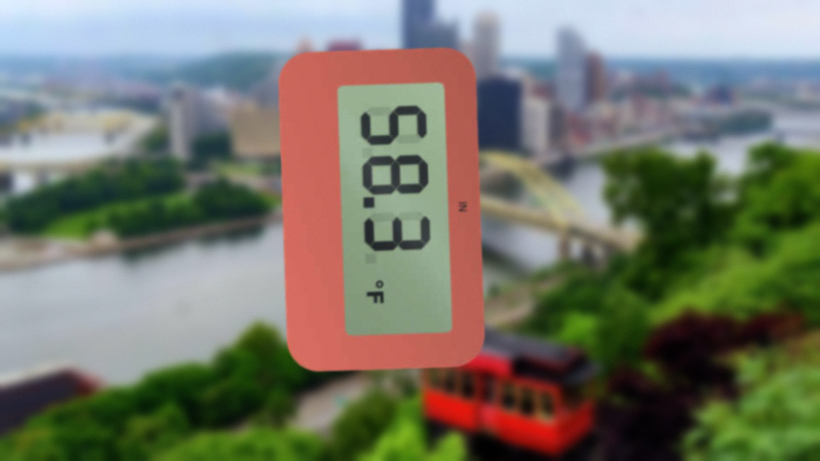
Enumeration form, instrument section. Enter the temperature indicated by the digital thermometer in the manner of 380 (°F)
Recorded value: 58.3 (°F)
